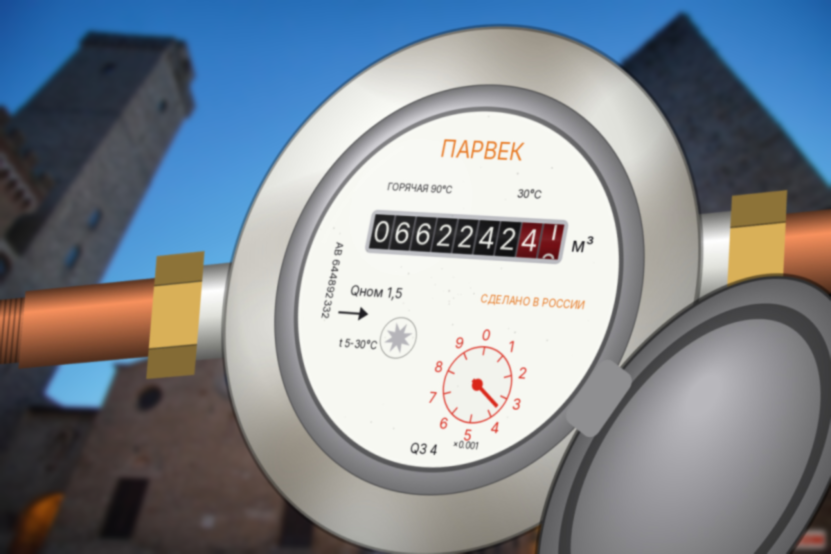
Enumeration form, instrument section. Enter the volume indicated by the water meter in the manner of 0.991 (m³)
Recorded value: 662242.413 (m³)
